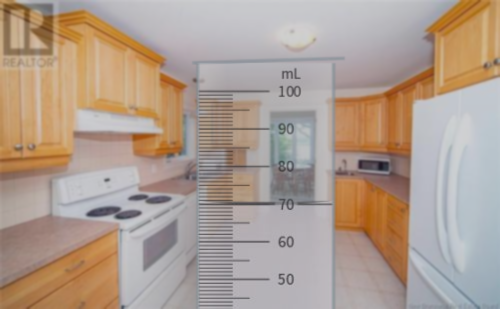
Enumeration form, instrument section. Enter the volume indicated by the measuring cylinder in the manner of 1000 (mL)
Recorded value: 70 (mL)
